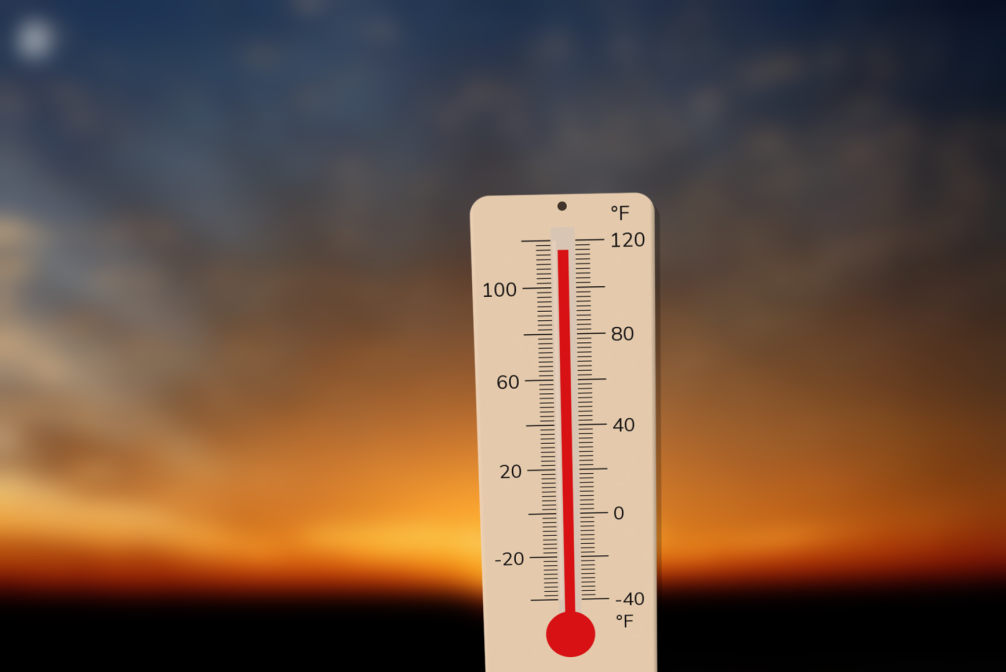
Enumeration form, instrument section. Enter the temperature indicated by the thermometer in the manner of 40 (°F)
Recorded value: 116 (°F)
